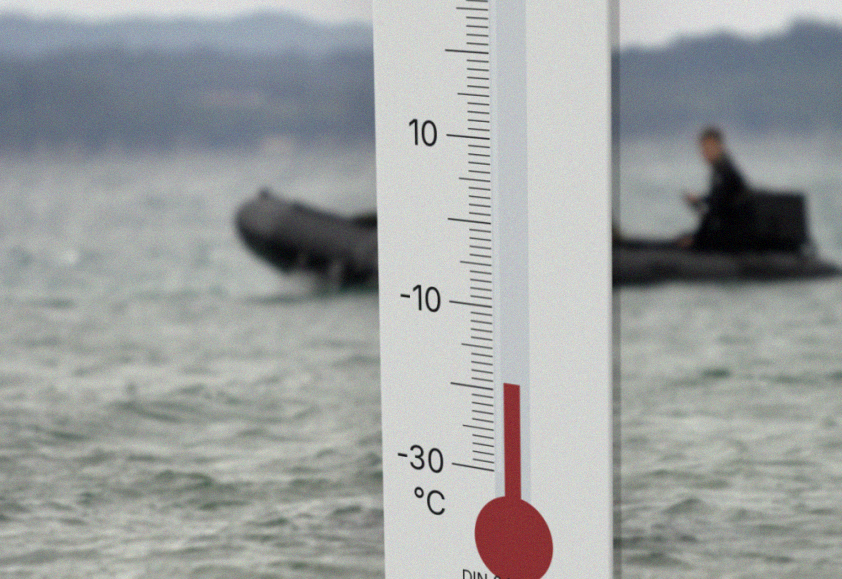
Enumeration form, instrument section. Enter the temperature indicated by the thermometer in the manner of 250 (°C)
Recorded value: -19 (°C)
